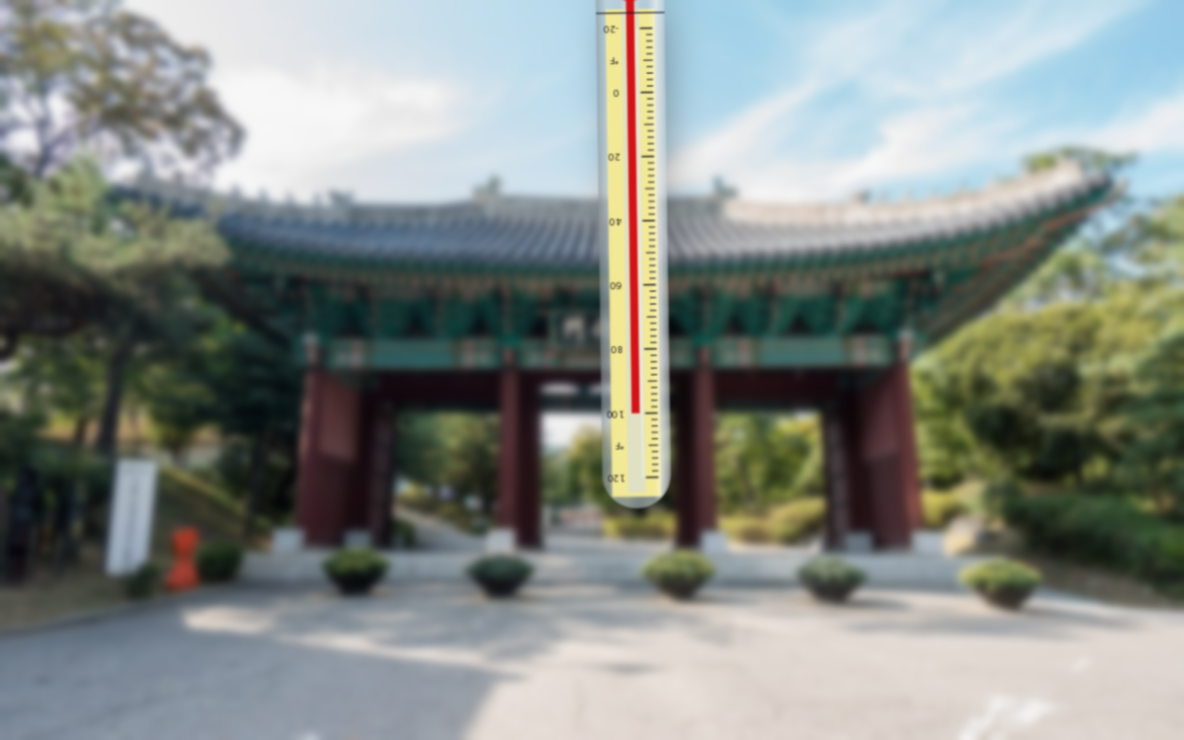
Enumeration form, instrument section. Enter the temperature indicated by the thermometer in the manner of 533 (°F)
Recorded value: 100 (°F)
